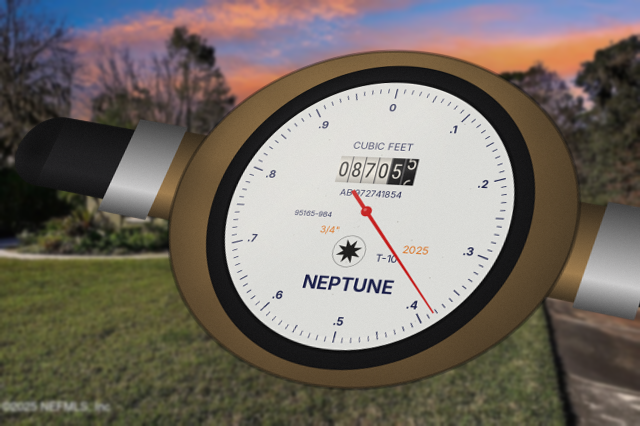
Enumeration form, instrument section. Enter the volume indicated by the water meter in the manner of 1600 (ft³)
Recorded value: 87055.38 (ft³)
